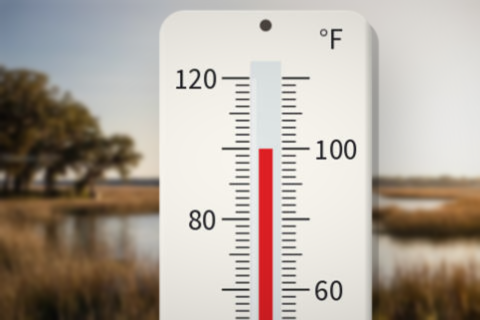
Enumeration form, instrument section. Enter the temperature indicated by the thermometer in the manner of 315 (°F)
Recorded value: 100 (°F)
